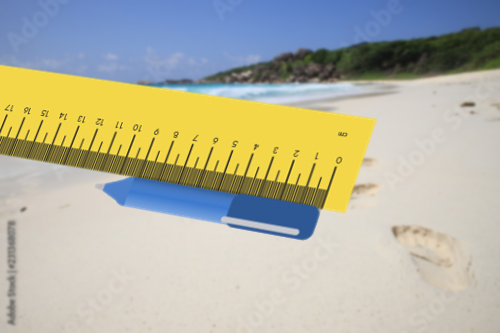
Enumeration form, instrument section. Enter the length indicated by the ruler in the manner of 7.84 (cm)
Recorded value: 11 (cm)
